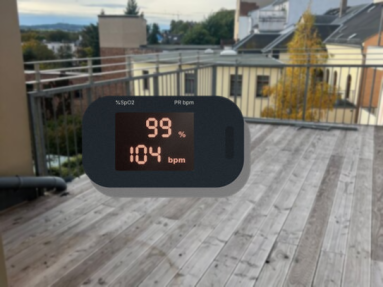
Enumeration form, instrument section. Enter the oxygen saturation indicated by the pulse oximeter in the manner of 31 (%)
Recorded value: 99 (%)
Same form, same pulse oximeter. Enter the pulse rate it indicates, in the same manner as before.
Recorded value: 104 (bpm)
